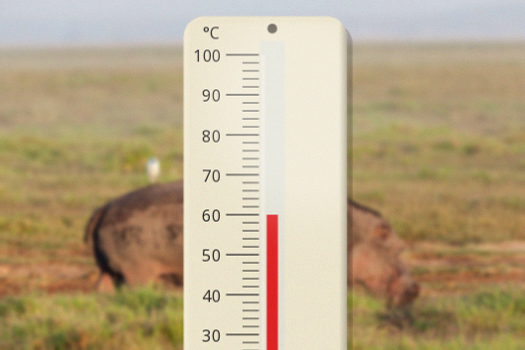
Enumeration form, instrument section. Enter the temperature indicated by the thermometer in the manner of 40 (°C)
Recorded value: 60 (°C)
